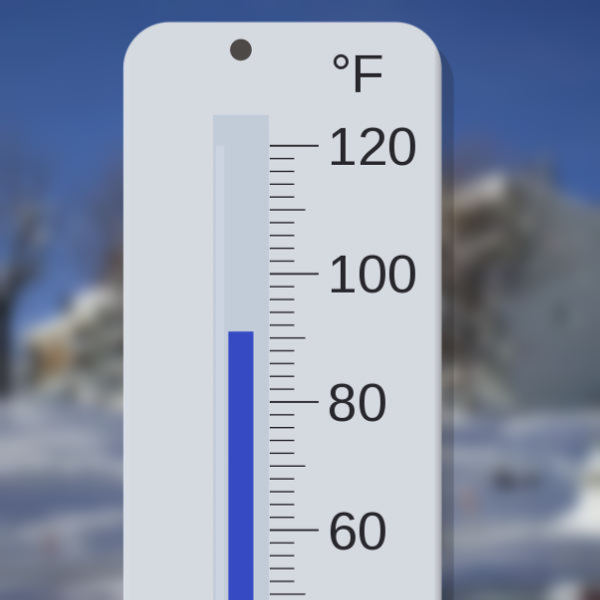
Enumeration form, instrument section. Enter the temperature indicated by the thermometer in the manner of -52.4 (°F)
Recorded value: 91 (°F)
